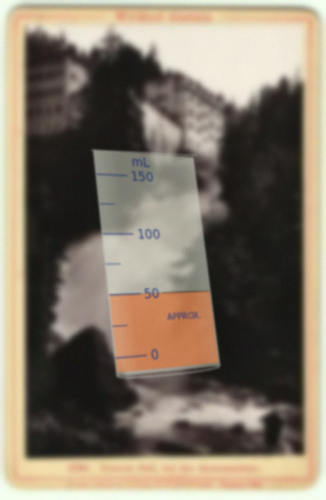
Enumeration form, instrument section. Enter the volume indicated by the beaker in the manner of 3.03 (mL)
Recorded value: 50 (mL)
